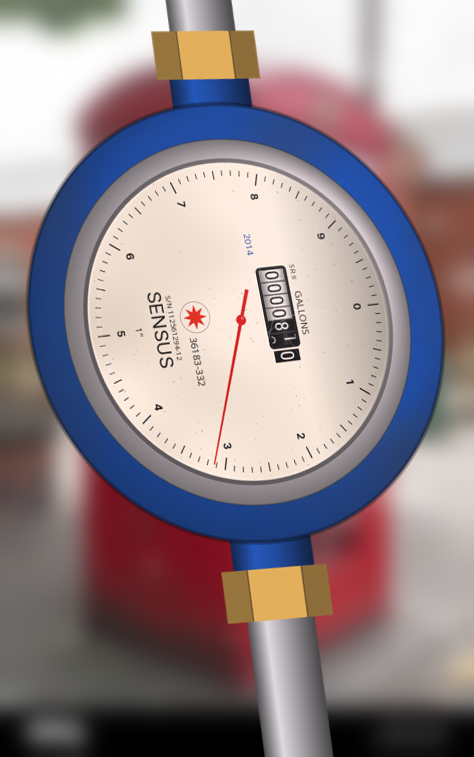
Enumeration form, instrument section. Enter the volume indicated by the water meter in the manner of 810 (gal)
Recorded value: 813.1 (gal)
